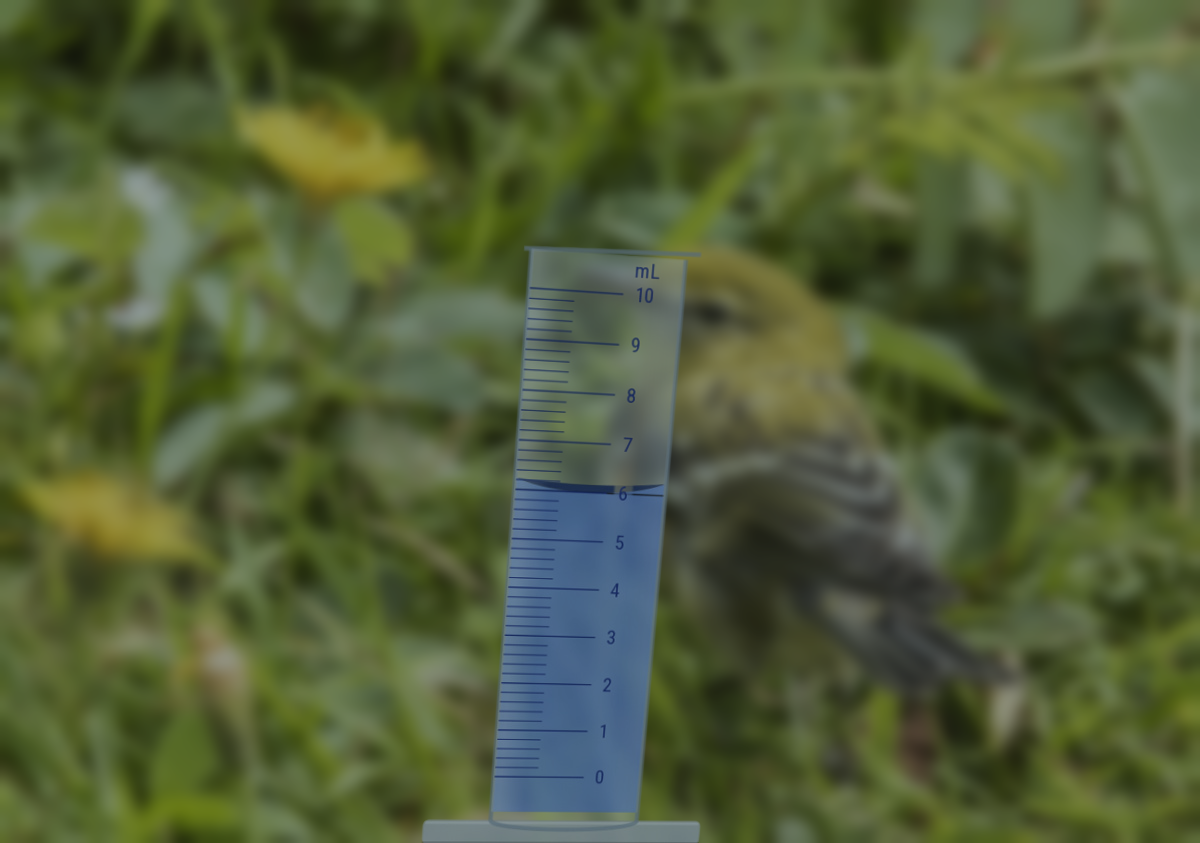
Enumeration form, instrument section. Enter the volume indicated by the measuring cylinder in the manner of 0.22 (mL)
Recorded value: 6 (mL)
